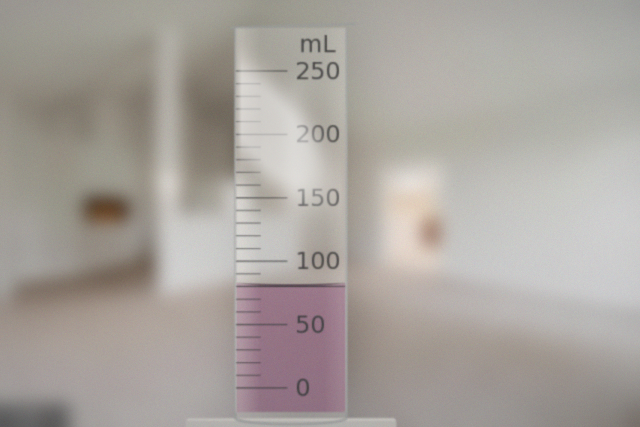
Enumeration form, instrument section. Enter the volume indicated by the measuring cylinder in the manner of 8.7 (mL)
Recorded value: 80 (mL)
